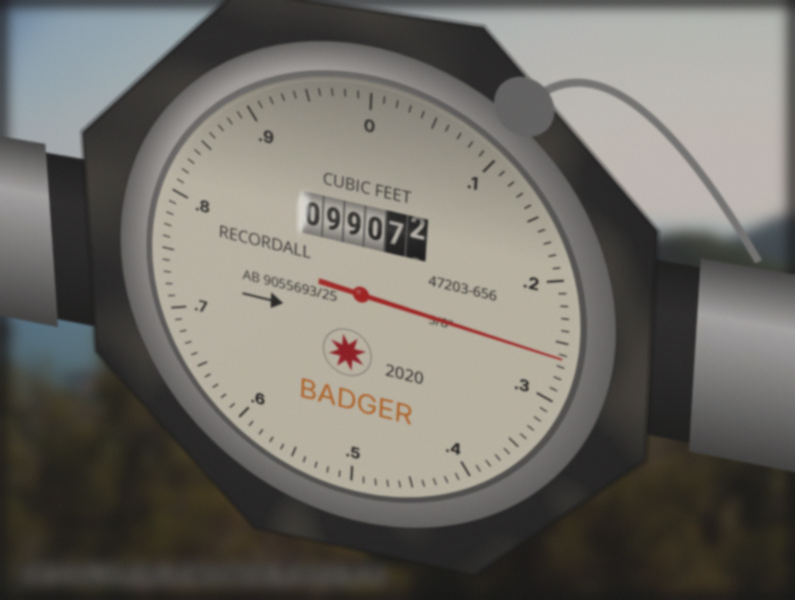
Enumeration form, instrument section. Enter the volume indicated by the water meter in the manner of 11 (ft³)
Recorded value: 99072.26 (ft³)
